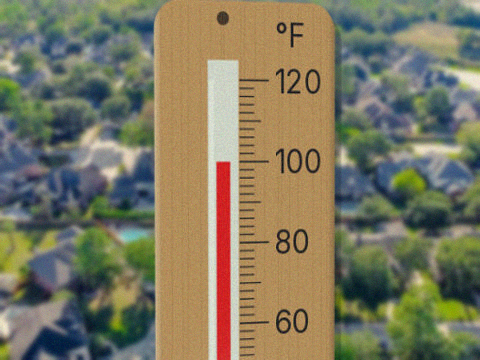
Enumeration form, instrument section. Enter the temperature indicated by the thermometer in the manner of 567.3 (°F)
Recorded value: 100 (°F)
